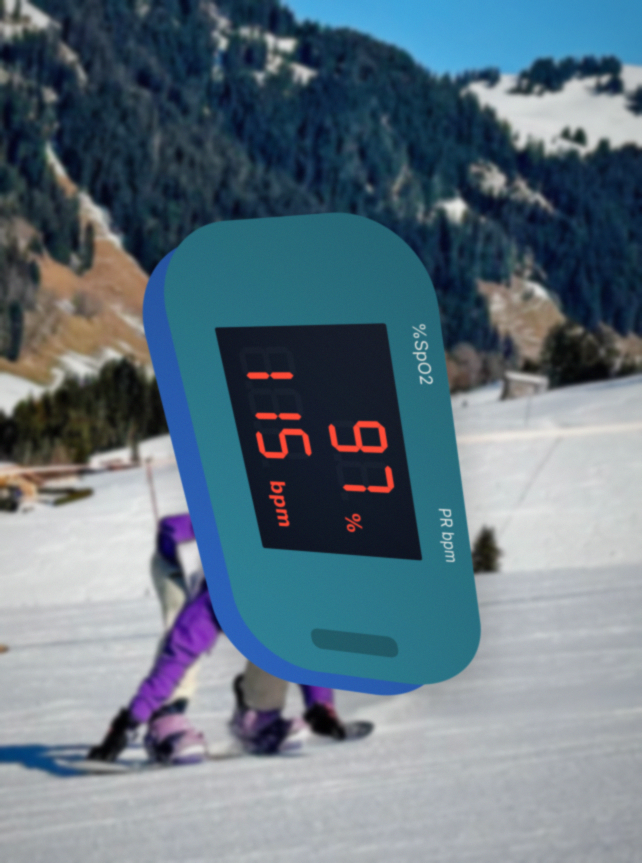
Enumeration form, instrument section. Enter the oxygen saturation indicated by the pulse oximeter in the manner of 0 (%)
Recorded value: 97 (%)
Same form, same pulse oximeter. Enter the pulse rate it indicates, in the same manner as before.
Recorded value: 115 (bpm)
